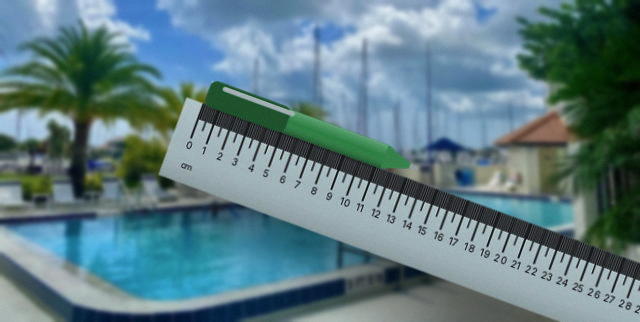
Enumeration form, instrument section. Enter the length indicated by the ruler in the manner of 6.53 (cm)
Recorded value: 13.5 (cm)
